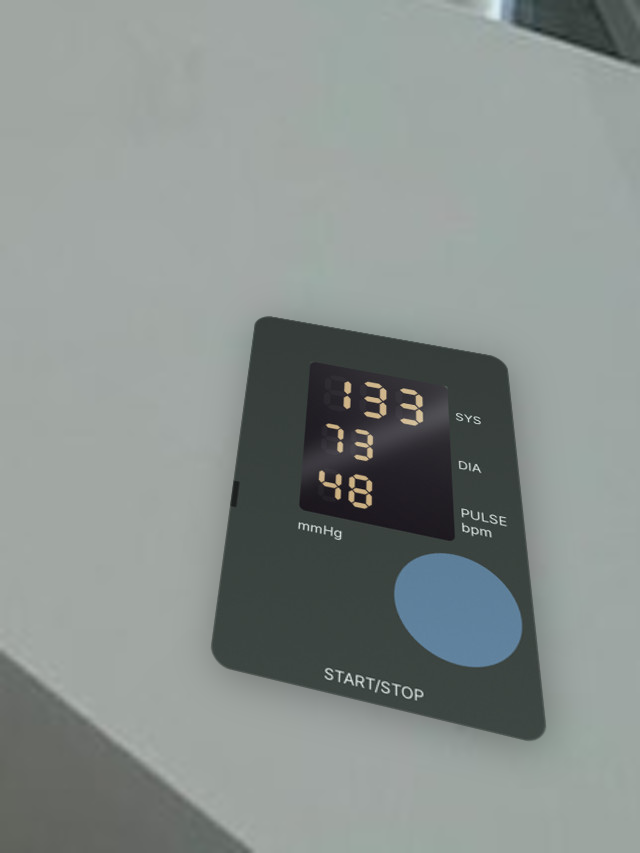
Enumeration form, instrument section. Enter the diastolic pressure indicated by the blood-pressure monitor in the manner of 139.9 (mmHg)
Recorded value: 73 (mmHg)
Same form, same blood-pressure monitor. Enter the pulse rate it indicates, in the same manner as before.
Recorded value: 48 (bpm)
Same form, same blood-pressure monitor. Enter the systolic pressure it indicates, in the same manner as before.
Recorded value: 133 (mmHg)
